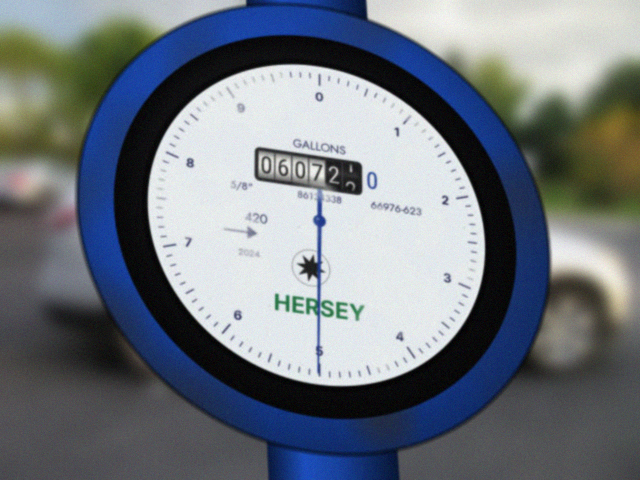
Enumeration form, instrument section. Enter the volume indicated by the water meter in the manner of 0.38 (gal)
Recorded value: 607215.0 (gal)
